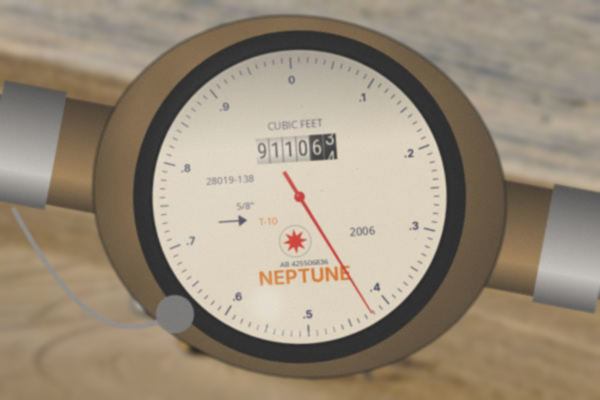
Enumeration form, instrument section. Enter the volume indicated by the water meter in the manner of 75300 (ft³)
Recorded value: 911063.42 (ft³)
